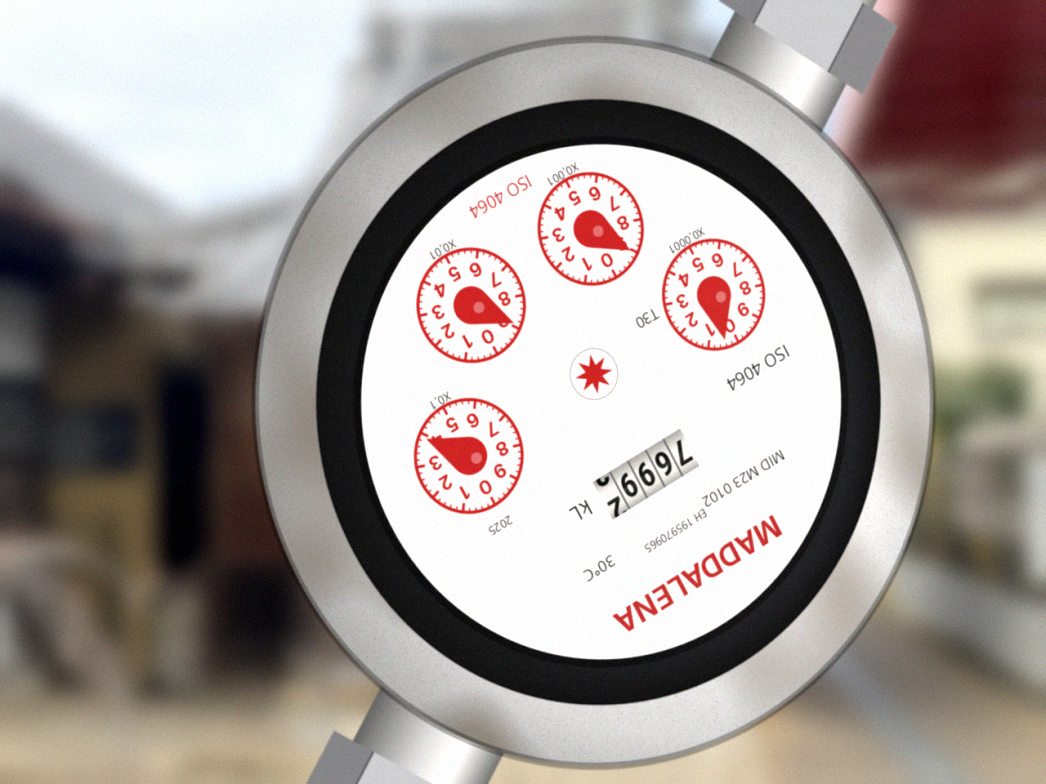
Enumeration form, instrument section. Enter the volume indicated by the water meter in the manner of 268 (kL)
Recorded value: 76992.3890 (kL)
